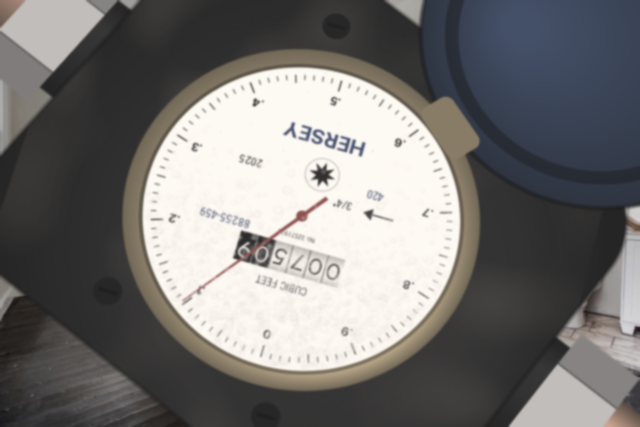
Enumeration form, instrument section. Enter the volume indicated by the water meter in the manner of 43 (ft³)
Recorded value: 7509.10 (ft³)
